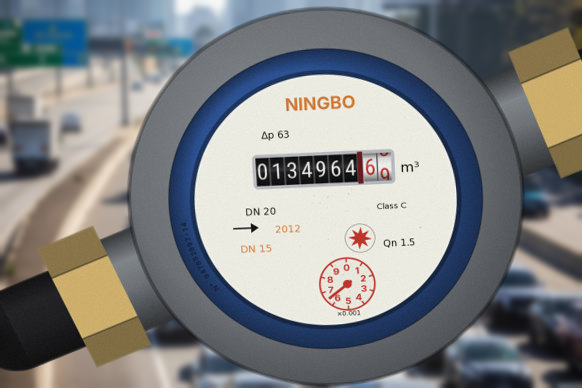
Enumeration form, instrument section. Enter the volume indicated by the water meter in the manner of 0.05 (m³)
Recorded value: 134964.686 (m³)
